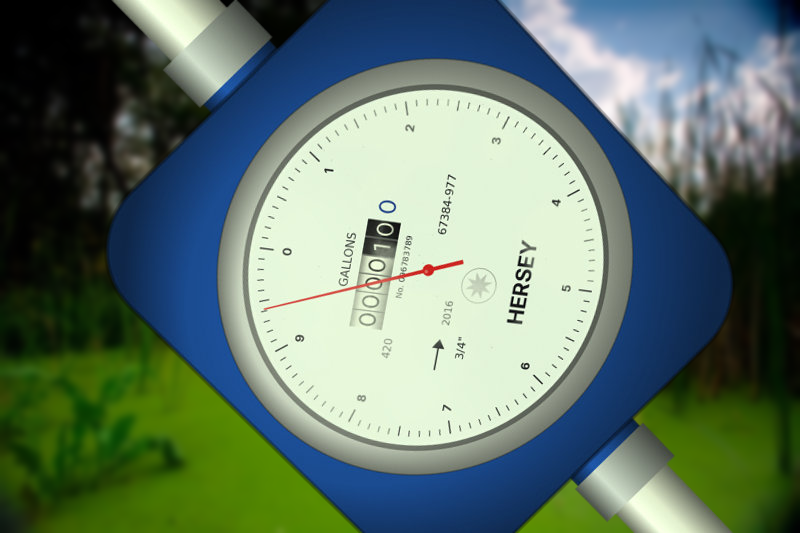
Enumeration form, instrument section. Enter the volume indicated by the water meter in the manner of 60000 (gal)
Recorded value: 99.4 (gal)
